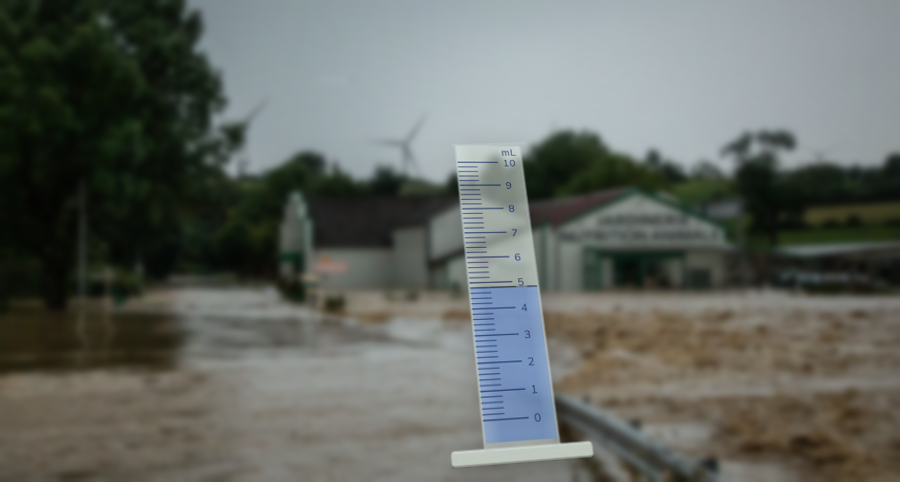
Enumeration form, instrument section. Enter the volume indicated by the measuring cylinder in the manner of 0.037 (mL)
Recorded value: 4.8 (mL)
